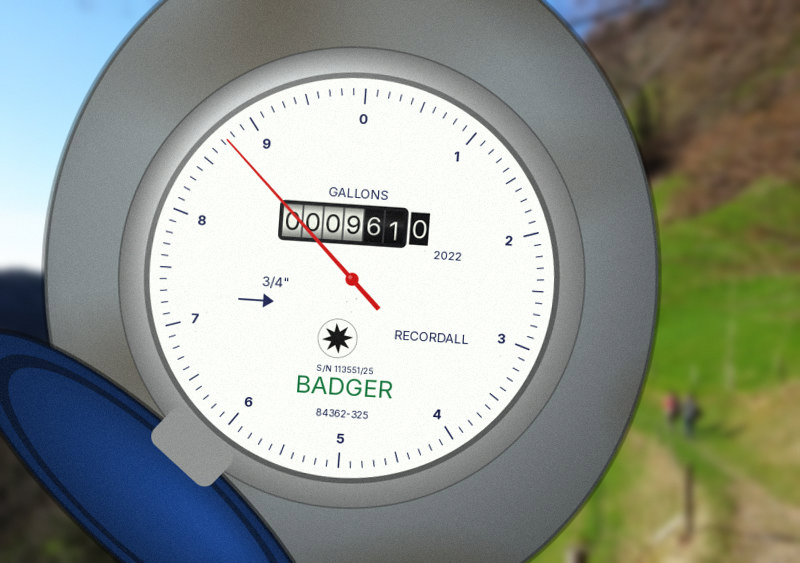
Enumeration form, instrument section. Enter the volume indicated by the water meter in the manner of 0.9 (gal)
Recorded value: 9608.7 (gal)
